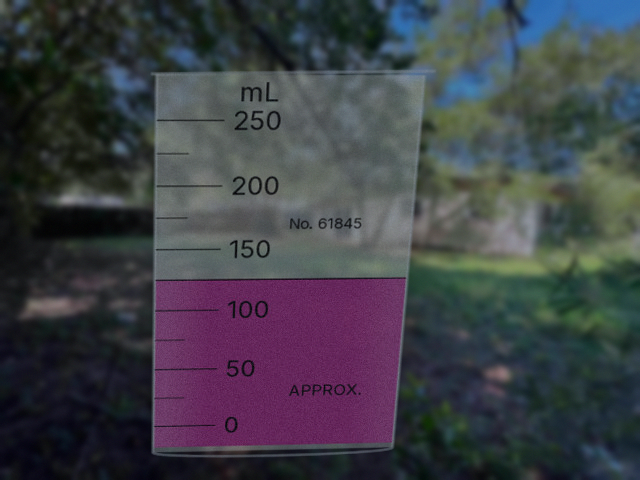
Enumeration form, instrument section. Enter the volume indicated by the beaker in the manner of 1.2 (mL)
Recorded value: 125 (mL)
